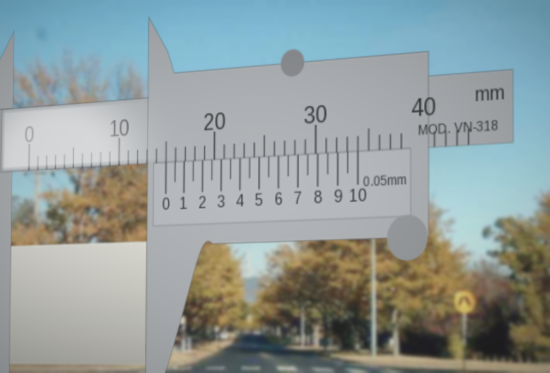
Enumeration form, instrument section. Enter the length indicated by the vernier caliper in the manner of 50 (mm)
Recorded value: 15.0 (mm)
